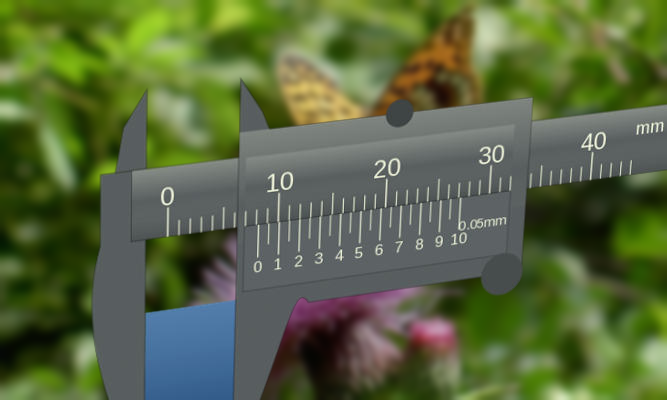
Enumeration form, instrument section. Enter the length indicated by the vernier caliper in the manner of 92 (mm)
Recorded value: 8.2 (mm)
